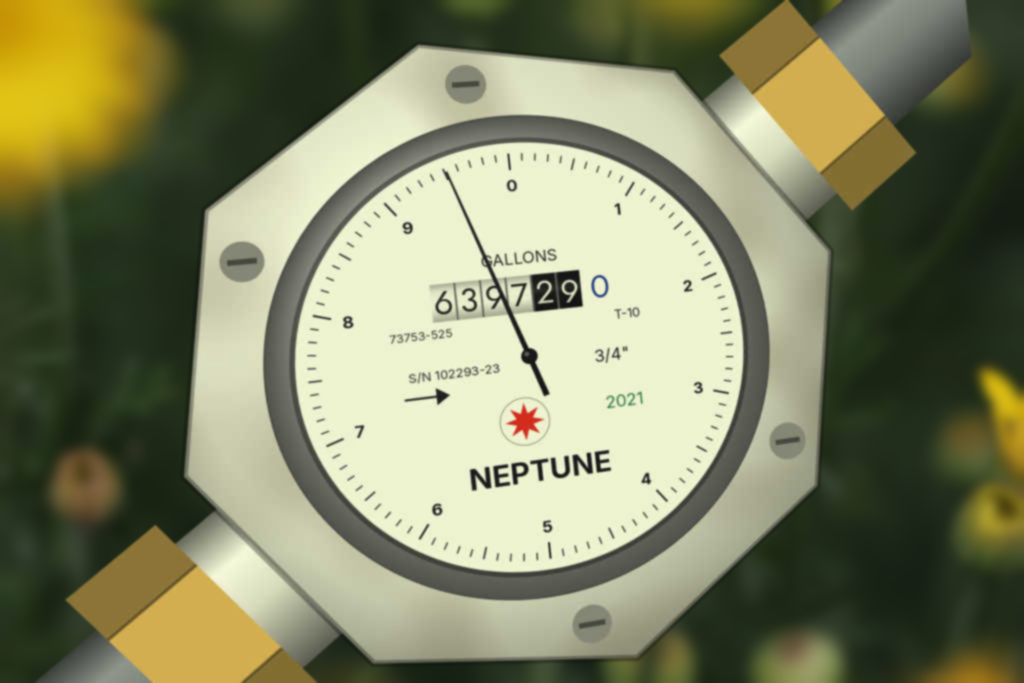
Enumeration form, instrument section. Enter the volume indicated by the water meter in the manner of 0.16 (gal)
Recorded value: 6397289.5 (gal)
